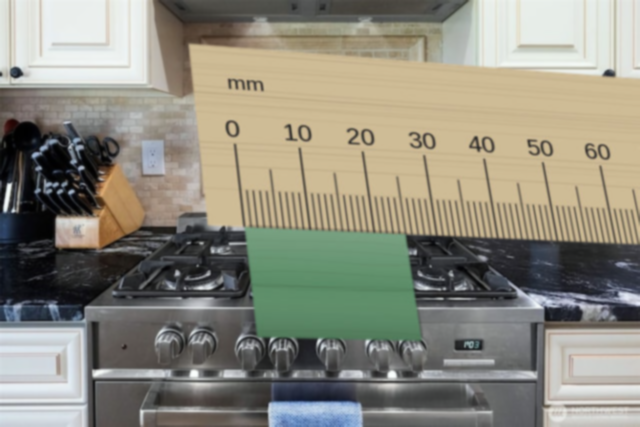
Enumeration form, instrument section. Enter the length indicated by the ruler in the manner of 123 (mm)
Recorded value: 25 (mm)
